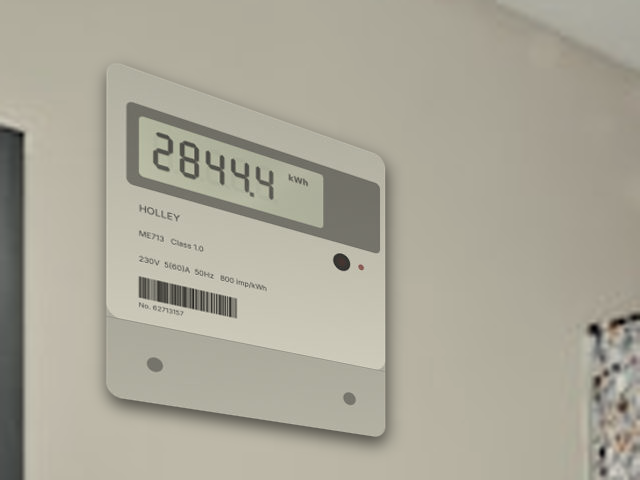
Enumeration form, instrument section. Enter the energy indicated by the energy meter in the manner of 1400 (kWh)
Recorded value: 2844.4 (kWh)
